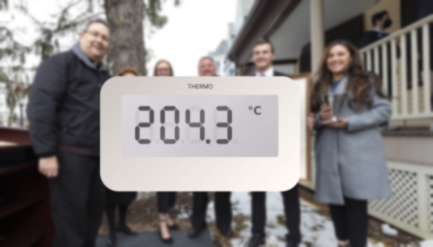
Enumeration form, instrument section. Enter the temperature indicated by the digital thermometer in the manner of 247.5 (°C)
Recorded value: 204.3 (°C)
